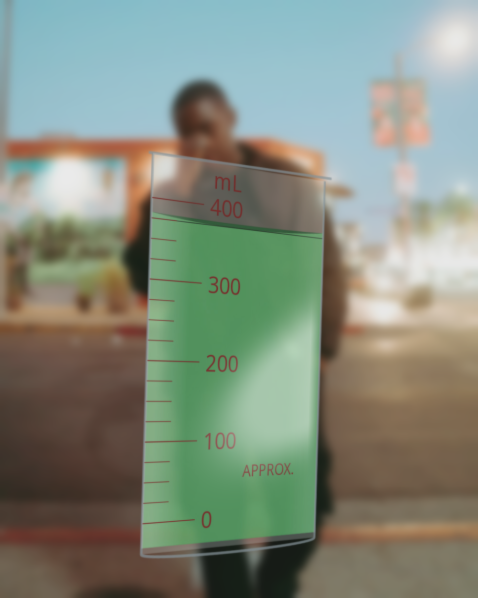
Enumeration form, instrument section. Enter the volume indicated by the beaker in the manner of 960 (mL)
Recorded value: 375 (mL)
